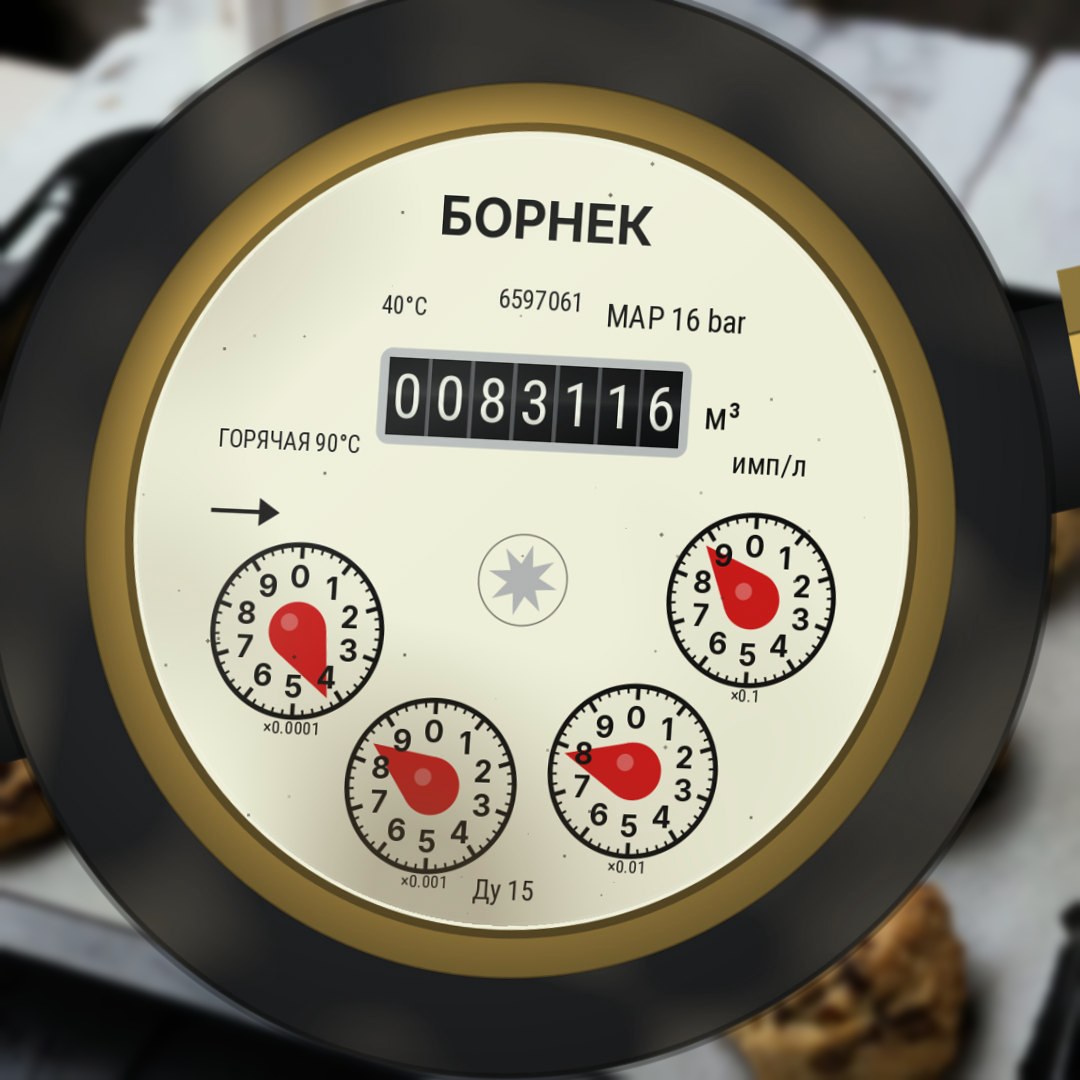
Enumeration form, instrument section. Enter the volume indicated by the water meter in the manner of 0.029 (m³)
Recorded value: 83116.8784 (m³)
